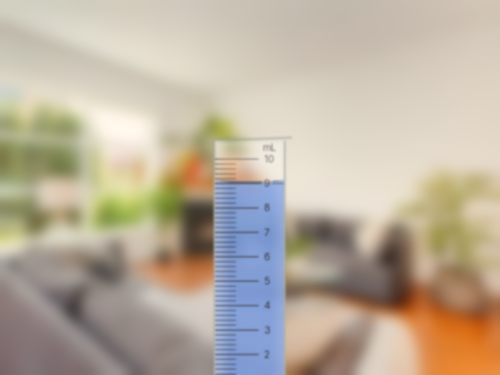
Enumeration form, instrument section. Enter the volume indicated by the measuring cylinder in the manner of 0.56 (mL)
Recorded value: 9 (mL)
